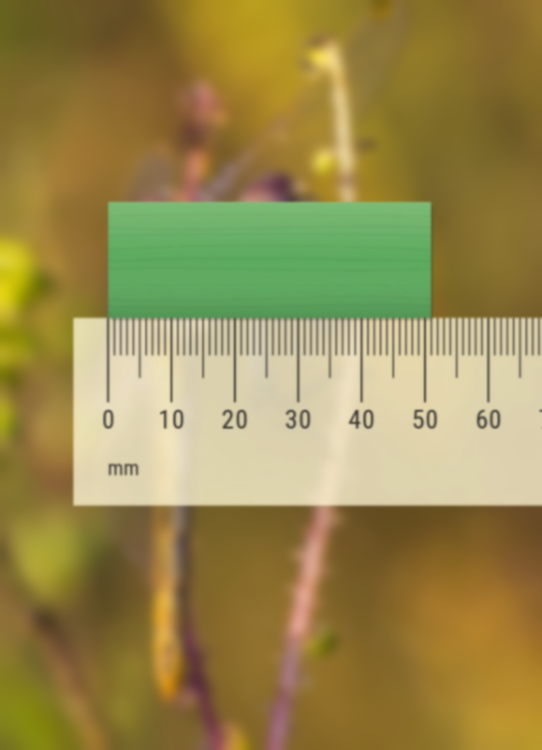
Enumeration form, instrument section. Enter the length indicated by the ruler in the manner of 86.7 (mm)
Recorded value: 51 (mm)
